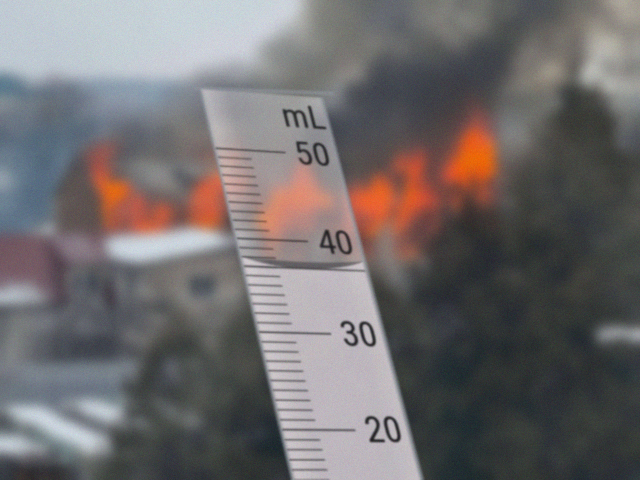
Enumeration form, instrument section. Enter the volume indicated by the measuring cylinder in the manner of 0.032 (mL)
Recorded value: 37 (mL)
